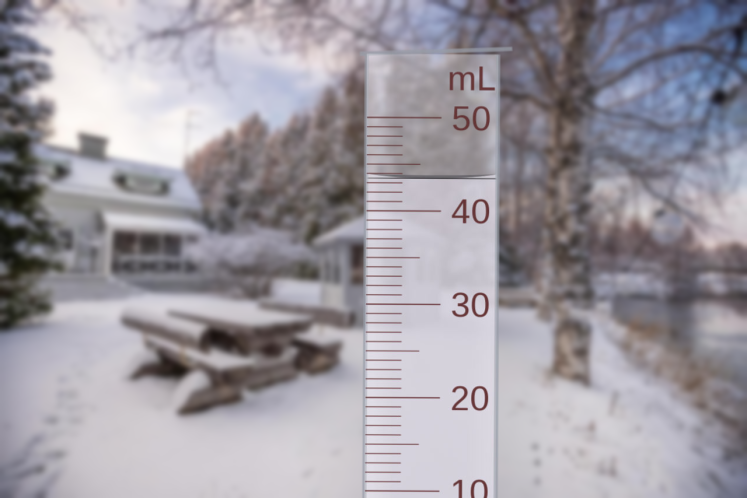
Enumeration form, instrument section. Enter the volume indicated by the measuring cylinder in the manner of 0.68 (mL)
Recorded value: 43.5 (mL)
